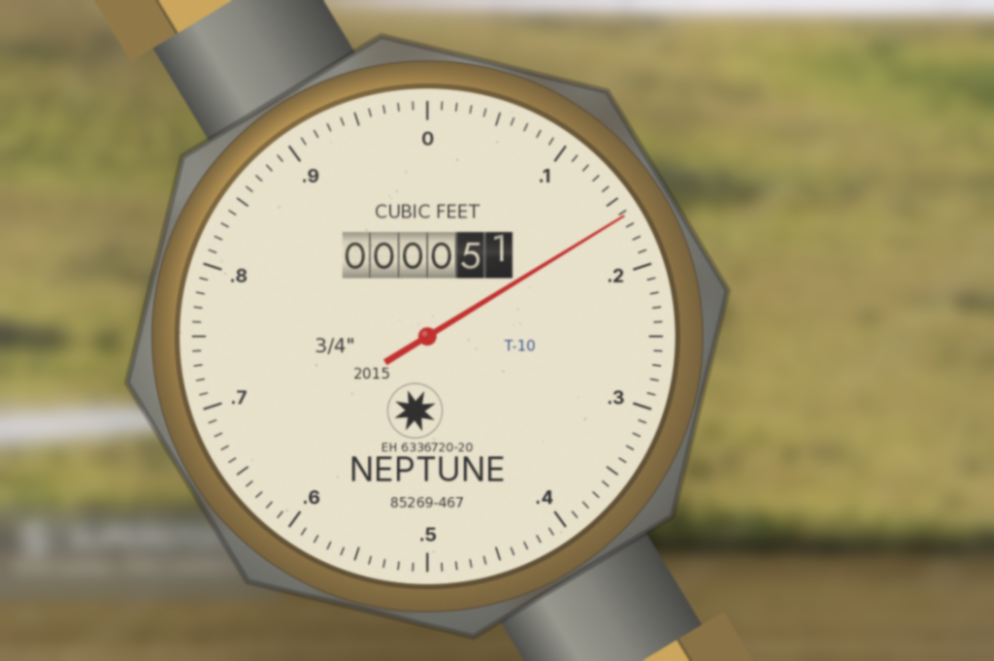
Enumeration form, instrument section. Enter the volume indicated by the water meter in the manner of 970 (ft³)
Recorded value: 51.16 (ft³)
